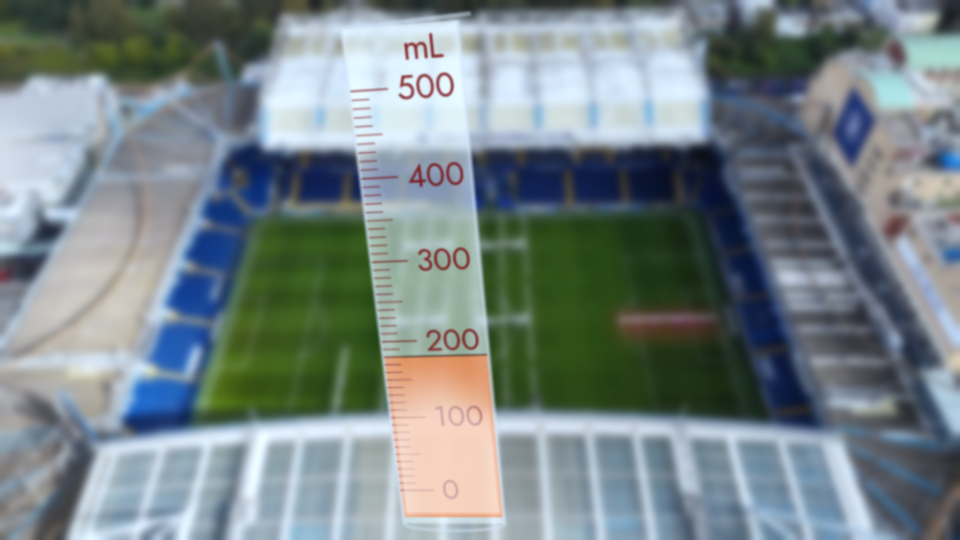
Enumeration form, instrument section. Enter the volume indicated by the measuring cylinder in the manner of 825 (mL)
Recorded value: 180 (mL)
